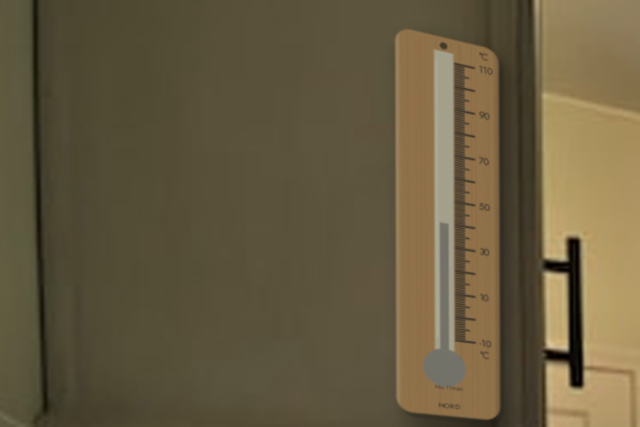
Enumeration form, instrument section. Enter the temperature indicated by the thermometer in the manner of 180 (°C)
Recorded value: 40 (°C)
